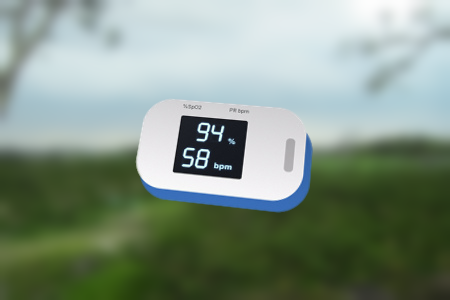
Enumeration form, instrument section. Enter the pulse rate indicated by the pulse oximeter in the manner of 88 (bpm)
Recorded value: 58 (bpm)
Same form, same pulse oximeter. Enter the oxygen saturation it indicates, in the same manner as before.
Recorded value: 94 (%)
